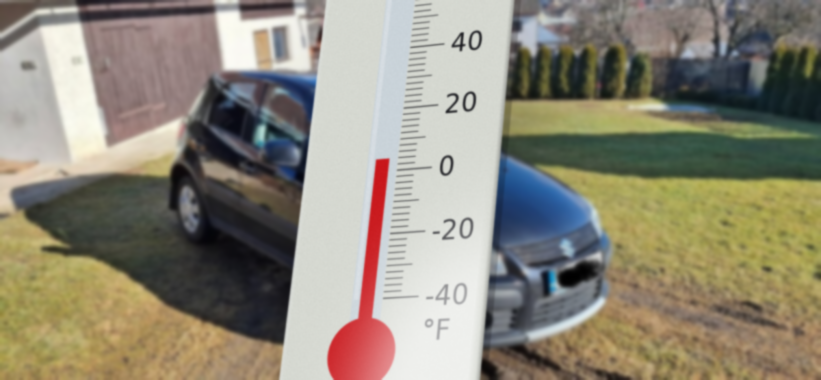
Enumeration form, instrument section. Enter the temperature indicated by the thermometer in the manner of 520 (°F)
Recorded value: 4 (°F)
